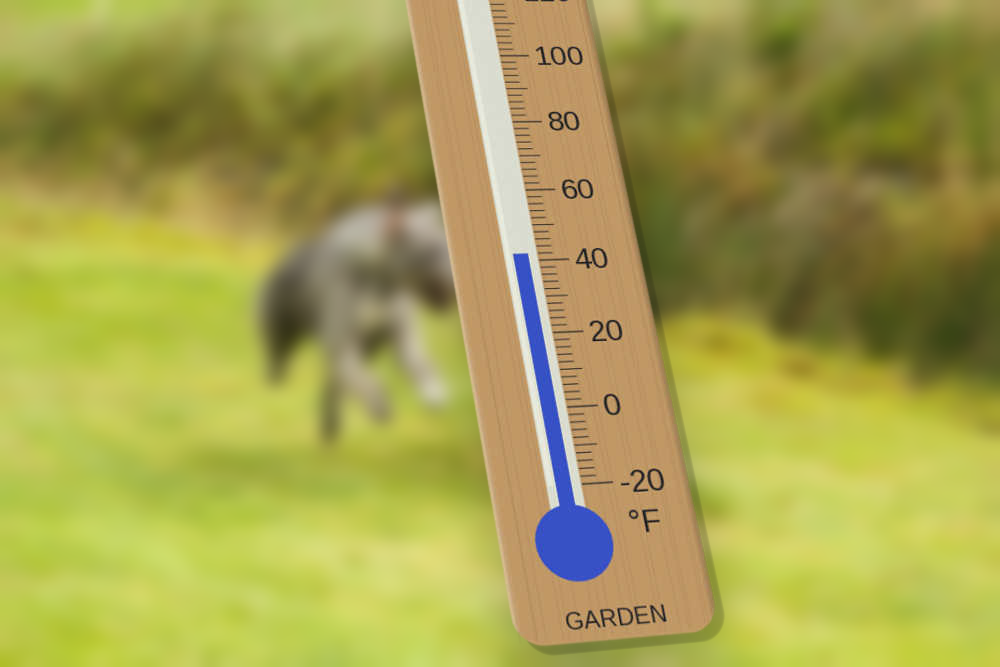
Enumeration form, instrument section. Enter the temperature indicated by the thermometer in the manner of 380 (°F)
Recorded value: 42 (°F)
